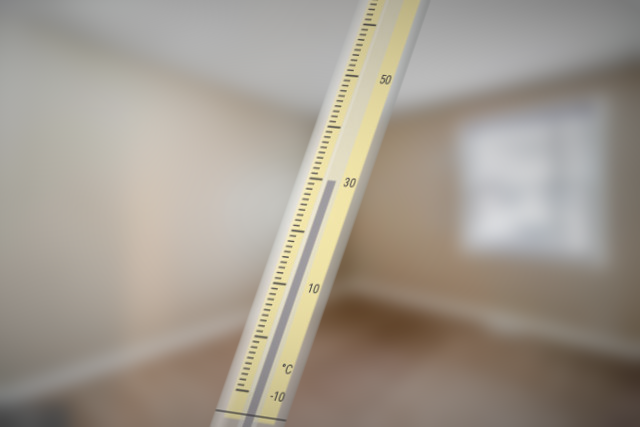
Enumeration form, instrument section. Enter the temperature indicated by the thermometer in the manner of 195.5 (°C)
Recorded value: 30 (°C)
